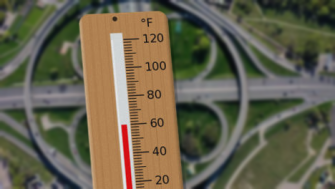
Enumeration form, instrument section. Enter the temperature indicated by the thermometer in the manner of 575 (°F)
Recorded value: 60 (°F)
